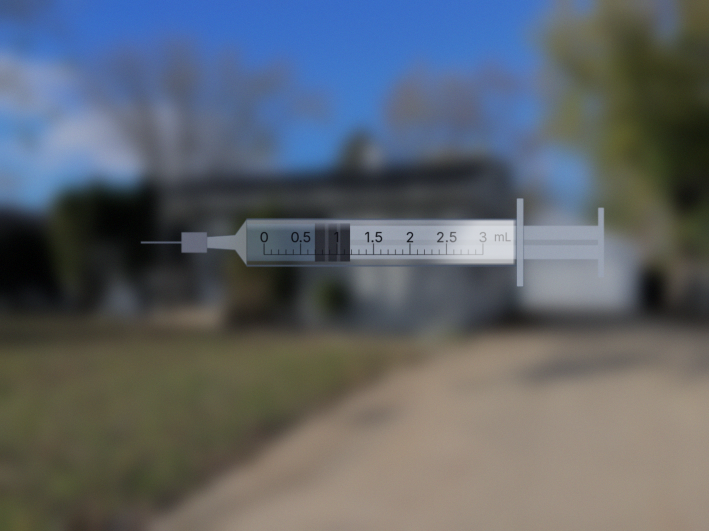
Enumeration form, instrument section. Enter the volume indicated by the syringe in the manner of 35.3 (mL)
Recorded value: 0.7 (mL)
